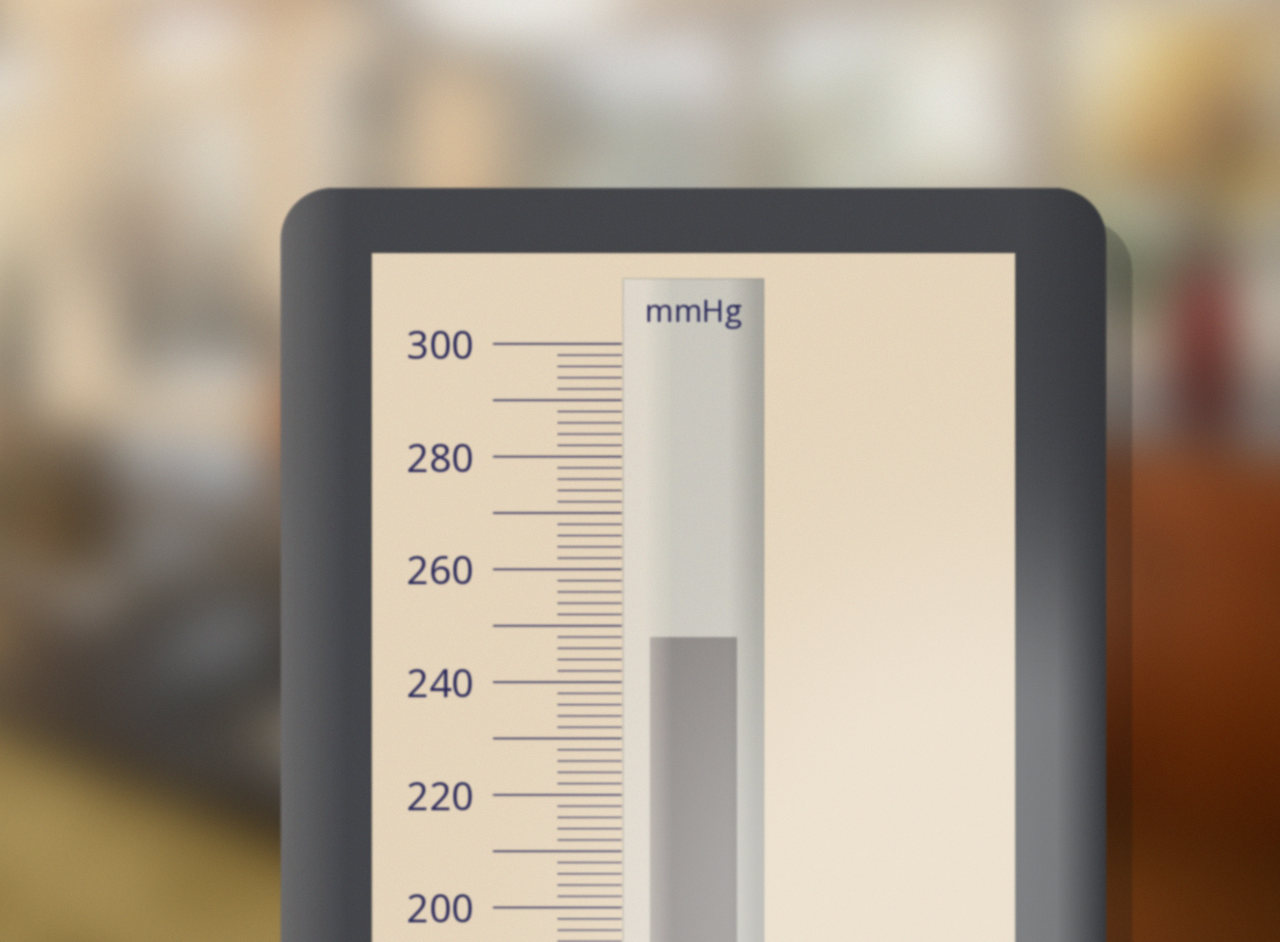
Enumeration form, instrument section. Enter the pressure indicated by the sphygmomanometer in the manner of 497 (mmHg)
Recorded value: 248 (mmHg)
